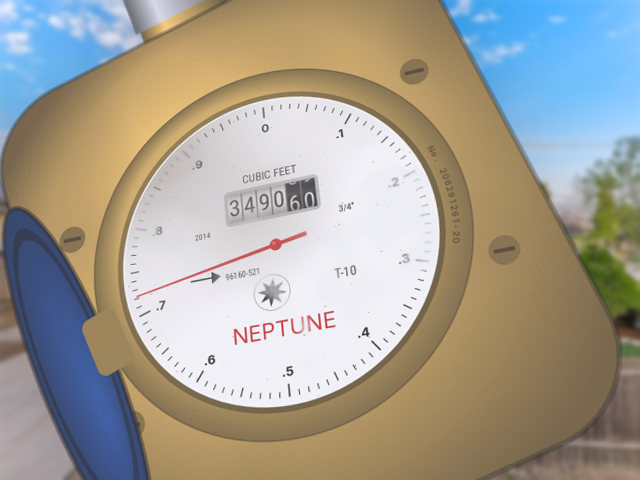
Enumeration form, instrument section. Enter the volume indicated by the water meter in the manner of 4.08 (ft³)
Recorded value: 349059.72 (ft³)
